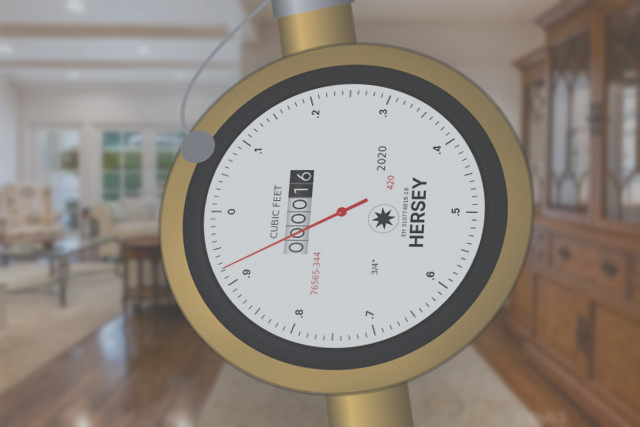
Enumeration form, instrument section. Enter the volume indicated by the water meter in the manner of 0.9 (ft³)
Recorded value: 15.92 (ft³)
